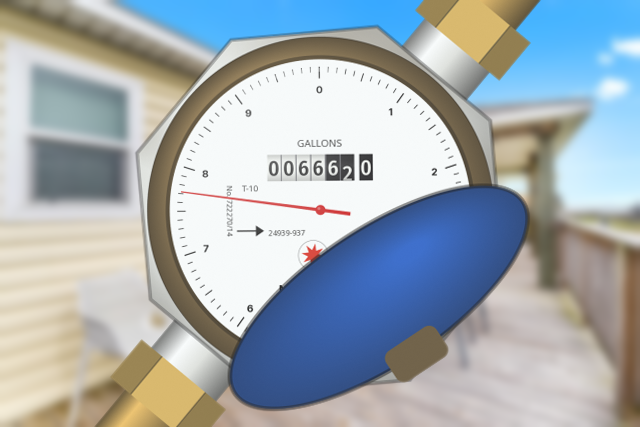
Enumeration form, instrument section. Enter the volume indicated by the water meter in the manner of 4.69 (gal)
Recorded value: 66617.7 (gal)
